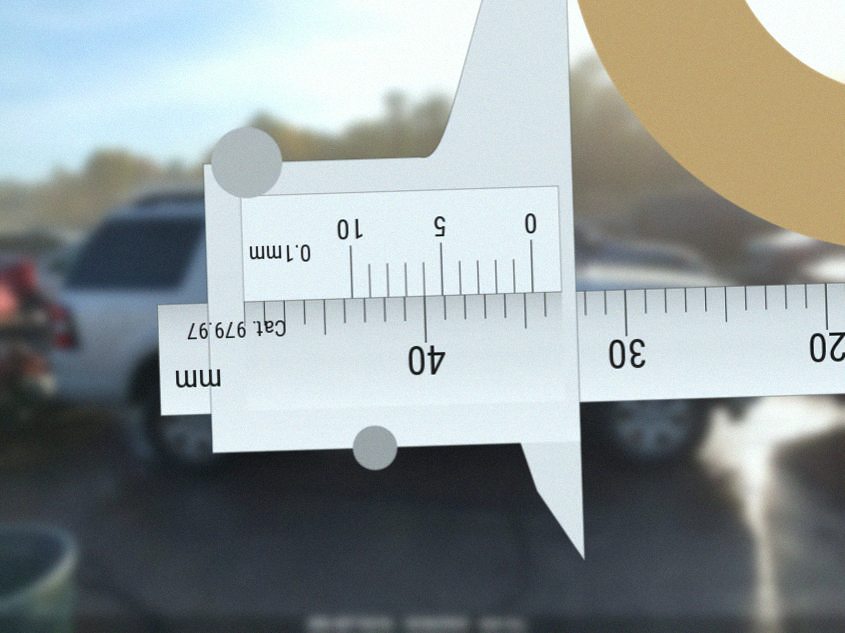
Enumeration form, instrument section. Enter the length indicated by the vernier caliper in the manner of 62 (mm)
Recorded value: 34.6 (mm)
